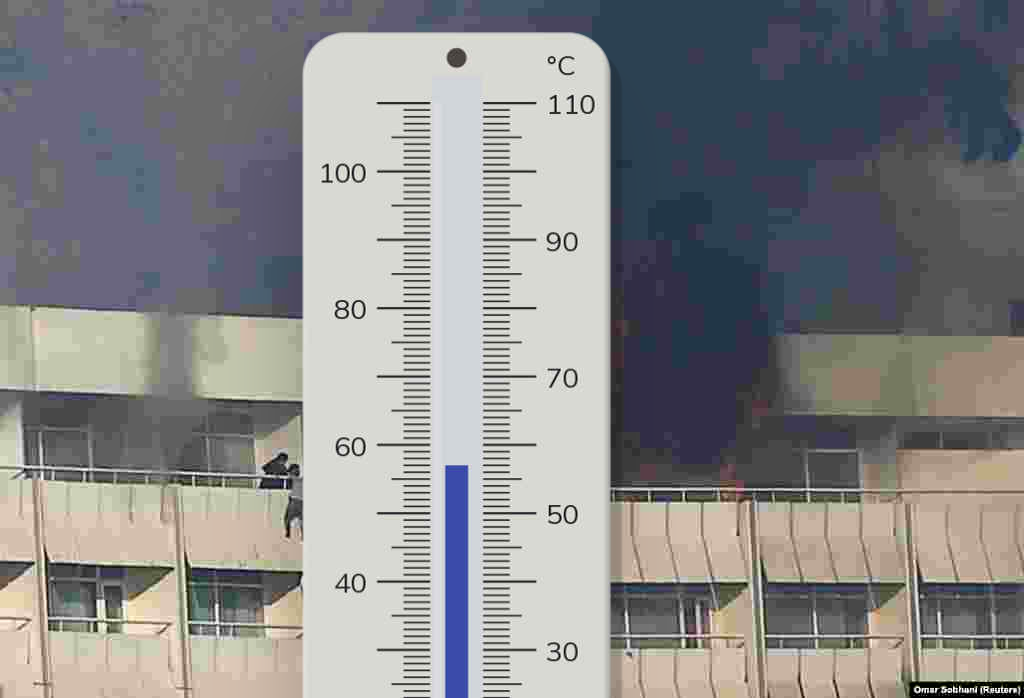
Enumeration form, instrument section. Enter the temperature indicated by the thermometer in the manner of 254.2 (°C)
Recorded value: 57 (°C)
